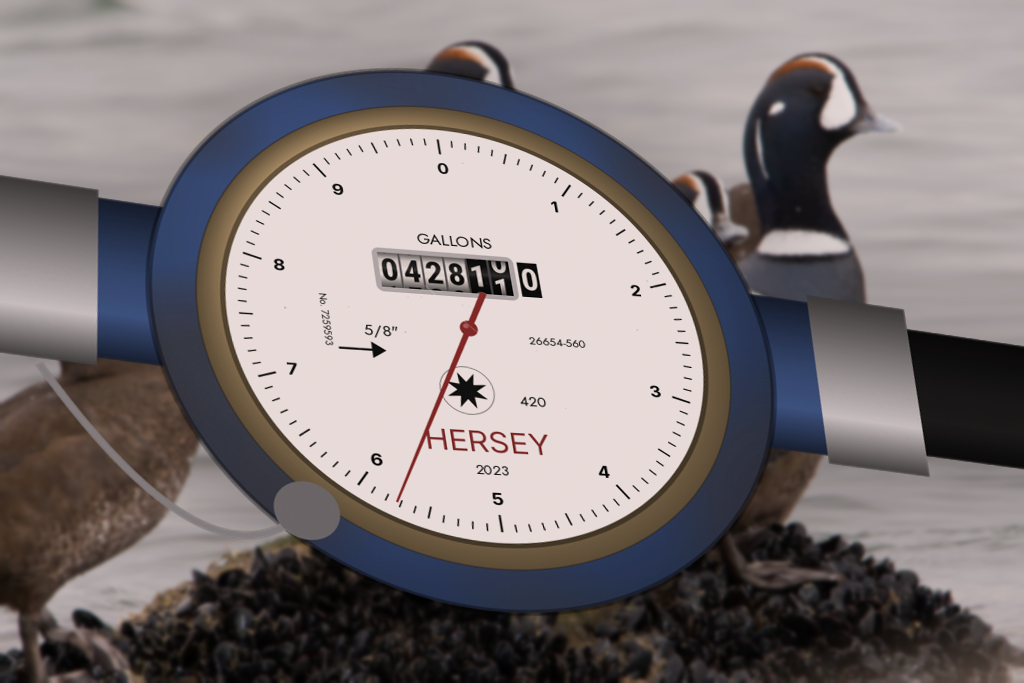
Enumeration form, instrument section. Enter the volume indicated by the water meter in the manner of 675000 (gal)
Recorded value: 428105.7 (gal)
